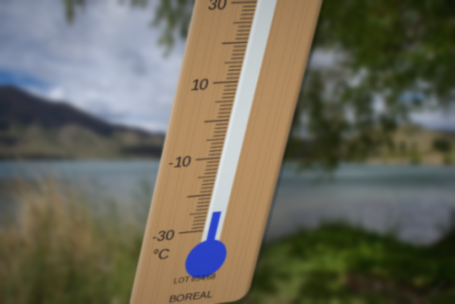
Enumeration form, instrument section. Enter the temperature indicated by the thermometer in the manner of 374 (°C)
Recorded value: -25 (°C)
